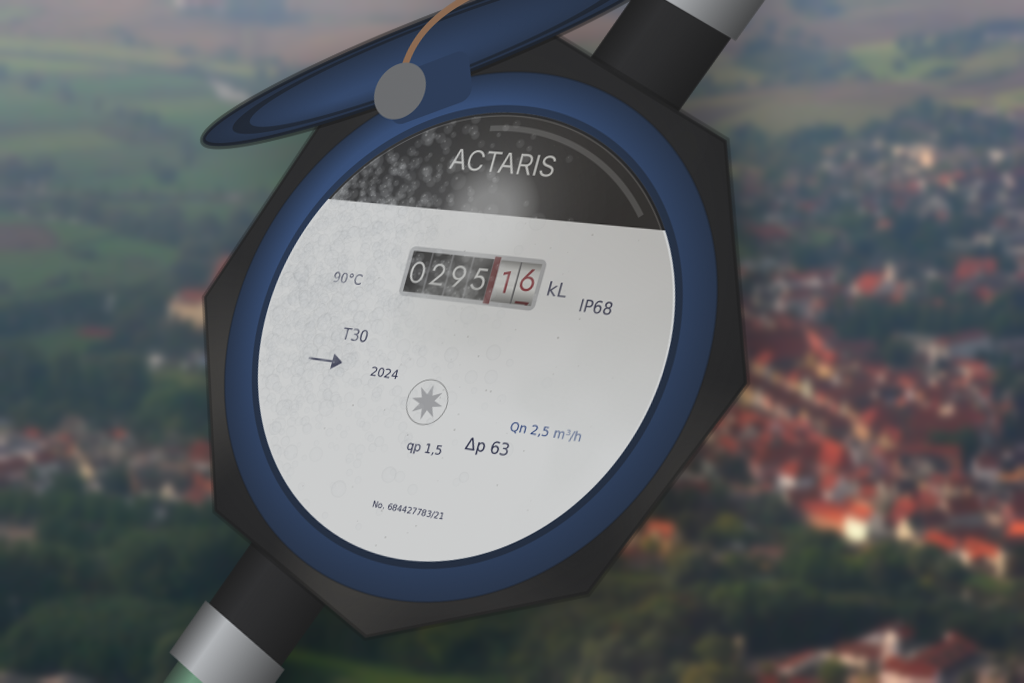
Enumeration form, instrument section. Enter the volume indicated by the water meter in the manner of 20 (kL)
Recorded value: 295.16 (kL)
